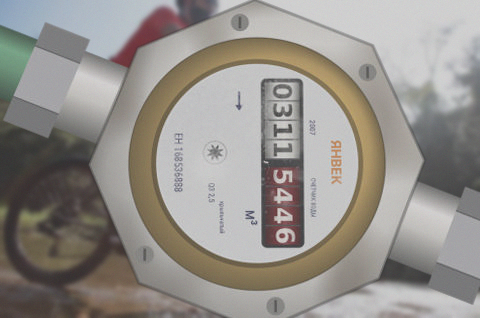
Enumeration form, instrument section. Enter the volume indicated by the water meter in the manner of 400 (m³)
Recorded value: 311.5446 (m³)
